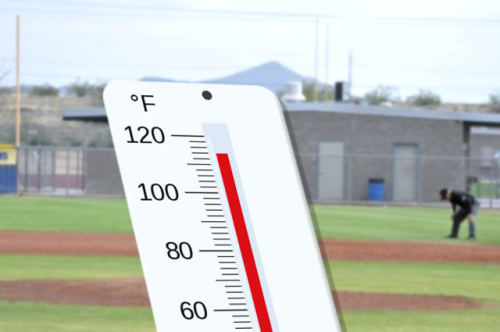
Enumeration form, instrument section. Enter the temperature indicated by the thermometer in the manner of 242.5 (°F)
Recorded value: 114 (°F)
